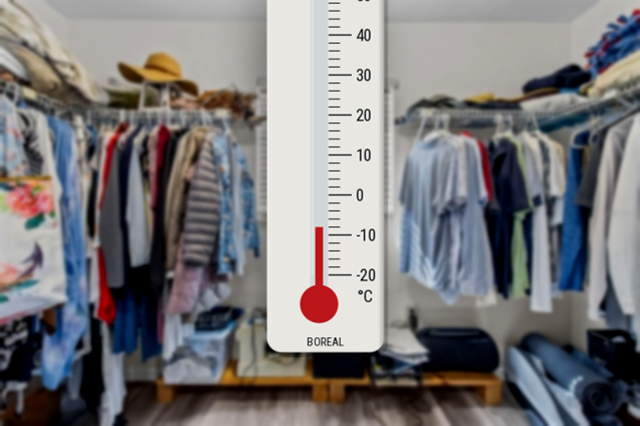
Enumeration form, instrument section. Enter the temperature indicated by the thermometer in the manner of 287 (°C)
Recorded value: -8 (°C)
